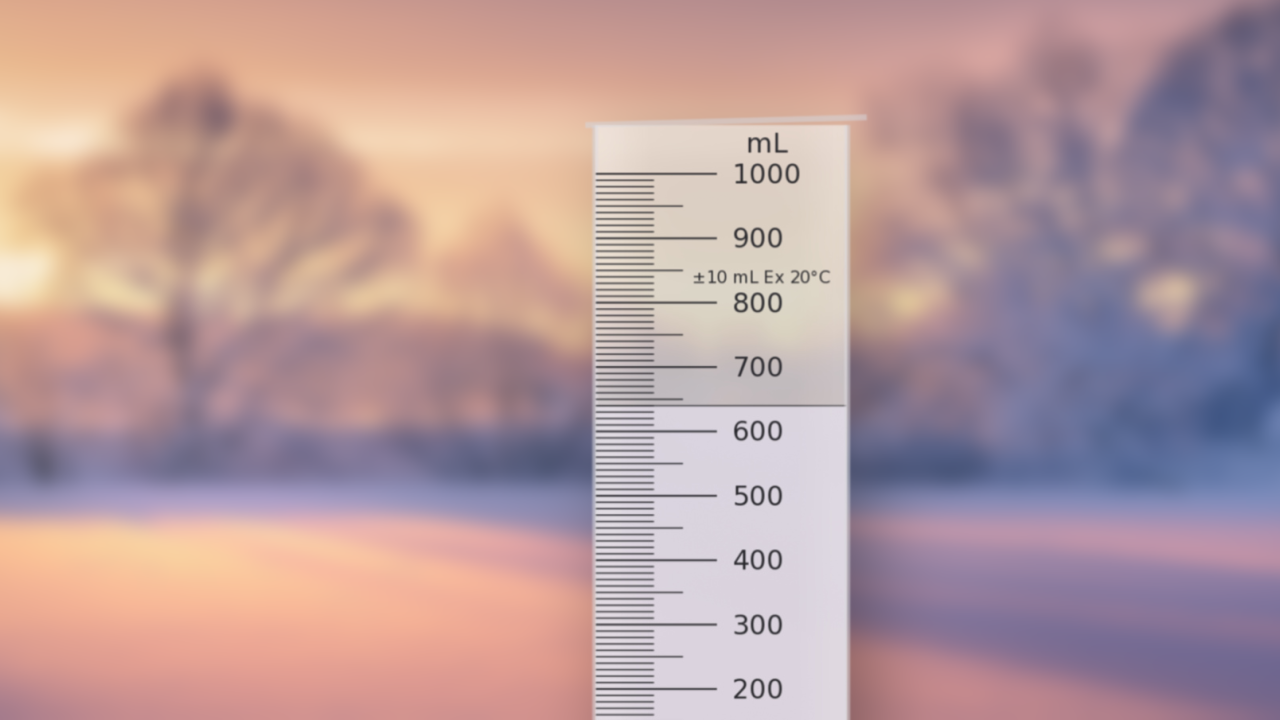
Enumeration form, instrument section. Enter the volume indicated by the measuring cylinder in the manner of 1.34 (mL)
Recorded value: 640 (mL)
